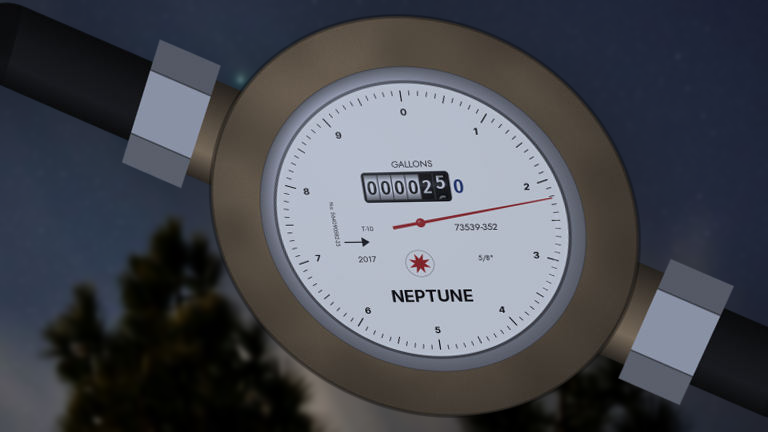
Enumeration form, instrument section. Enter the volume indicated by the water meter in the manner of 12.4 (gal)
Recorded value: 252.2 (gal)
